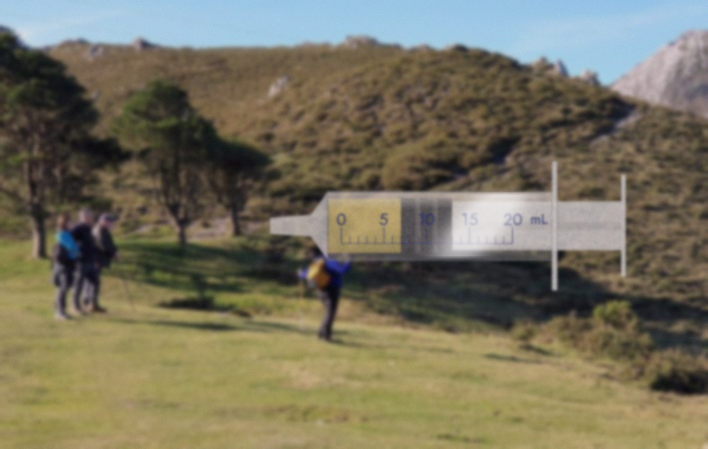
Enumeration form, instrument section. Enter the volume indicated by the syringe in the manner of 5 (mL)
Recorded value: 7 (mL)
